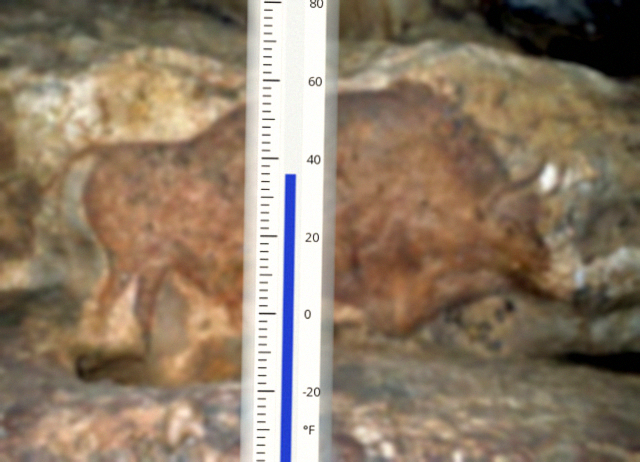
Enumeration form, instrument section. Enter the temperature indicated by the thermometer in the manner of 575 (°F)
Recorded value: 36 (°F)
